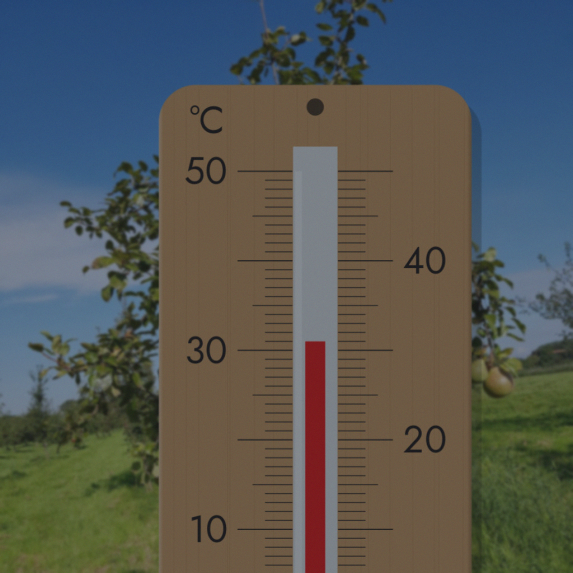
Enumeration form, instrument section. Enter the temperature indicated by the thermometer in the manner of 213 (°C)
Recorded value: 31 (°C)
